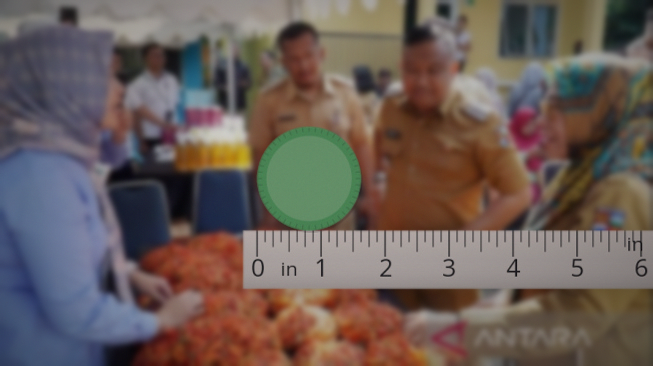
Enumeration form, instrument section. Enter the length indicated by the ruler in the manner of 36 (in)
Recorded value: 1.625 (in)
